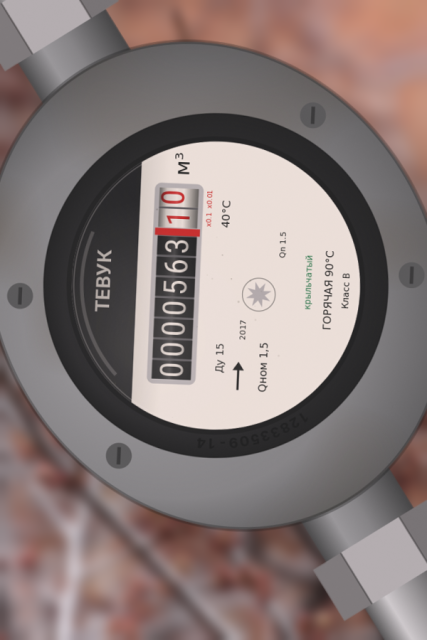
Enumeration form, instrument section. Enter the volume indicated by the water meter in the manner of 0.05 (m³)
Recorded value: 563.10 (m³)
